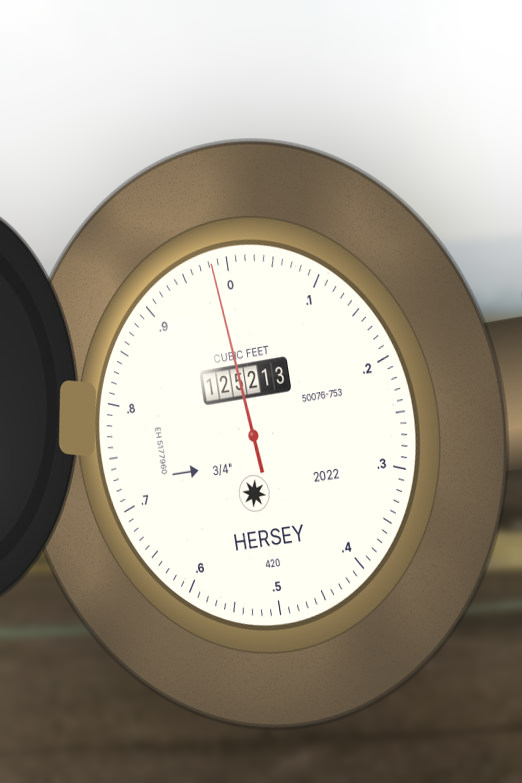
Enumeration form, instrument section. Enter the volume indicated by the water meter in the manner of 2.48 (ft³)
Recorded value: 125212.98 (ft³)
